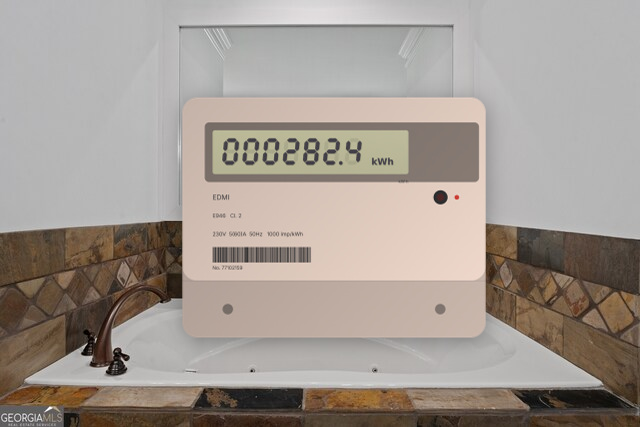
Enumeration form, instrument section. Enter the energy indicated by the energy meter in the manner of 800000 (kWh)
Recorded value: 282.4 (kWh)
